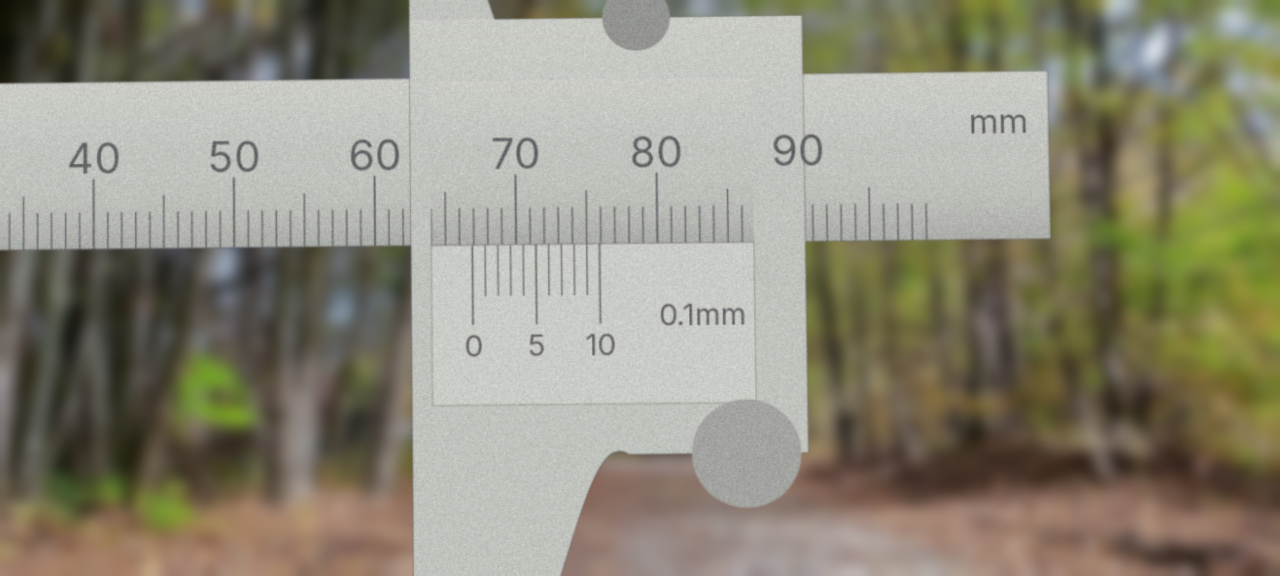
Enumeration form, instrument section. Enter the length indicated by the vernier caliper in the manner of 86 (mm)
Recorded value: 66.9 (mm)
